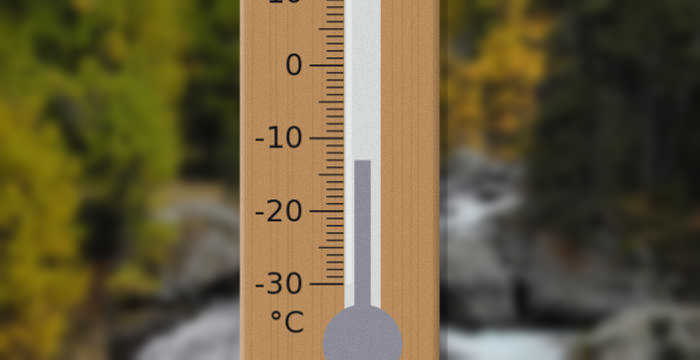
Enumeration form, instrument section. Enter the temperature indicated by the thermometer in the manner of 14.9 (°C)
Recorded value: -13 (°C)
